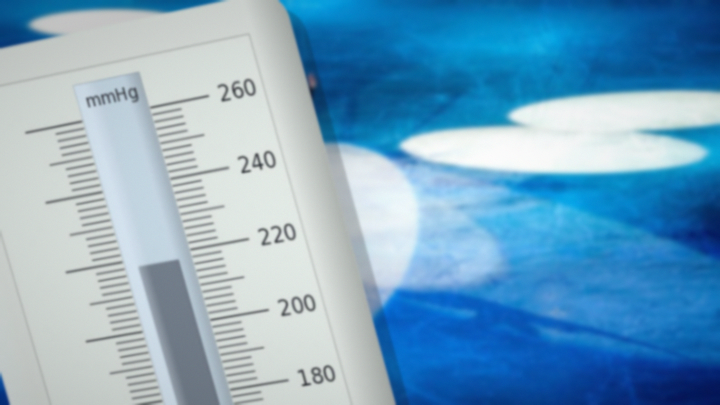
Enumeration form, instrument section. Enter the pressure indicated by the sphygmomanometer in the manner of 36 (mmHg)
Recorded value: 218 (mmHg)
